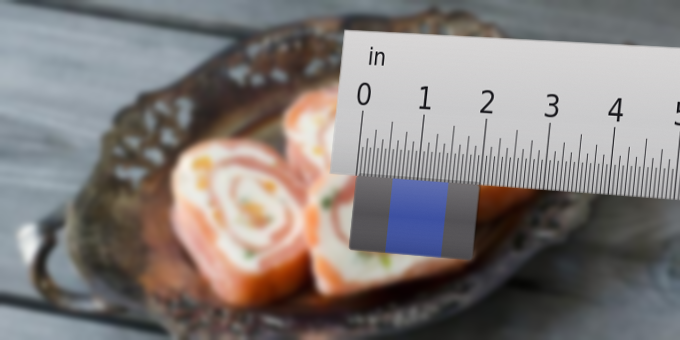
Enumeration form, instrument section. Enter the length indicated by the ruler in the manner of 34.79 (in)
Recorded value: 2 (in)
